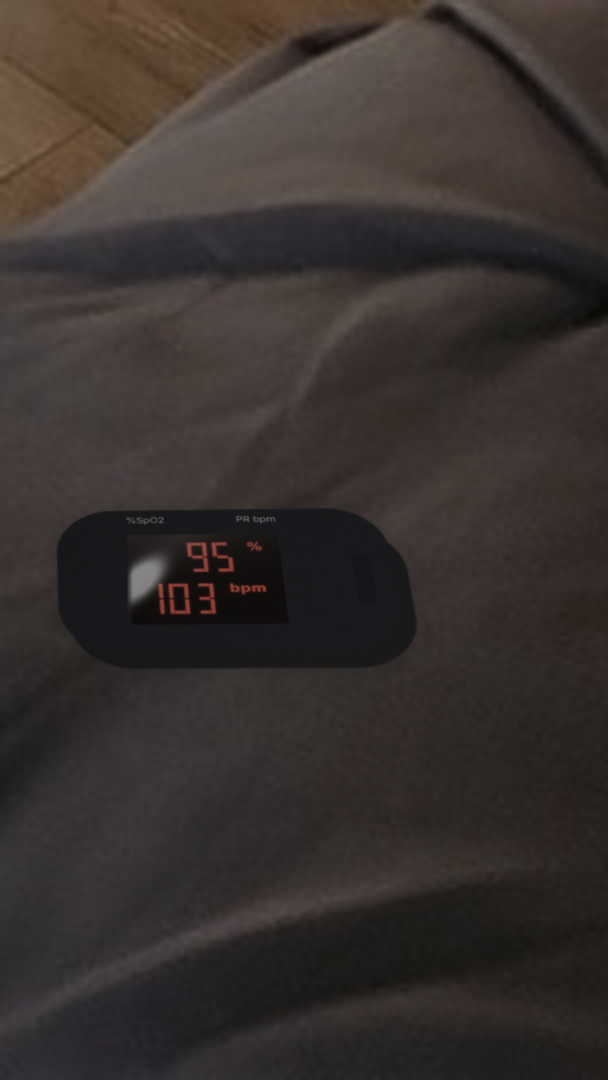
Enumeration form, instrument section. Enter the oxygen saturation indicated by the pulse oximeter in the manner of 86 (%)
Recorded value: 95 (%)
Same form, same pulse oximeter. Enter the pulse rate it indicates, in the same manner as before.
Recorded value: 103 (bpm)
